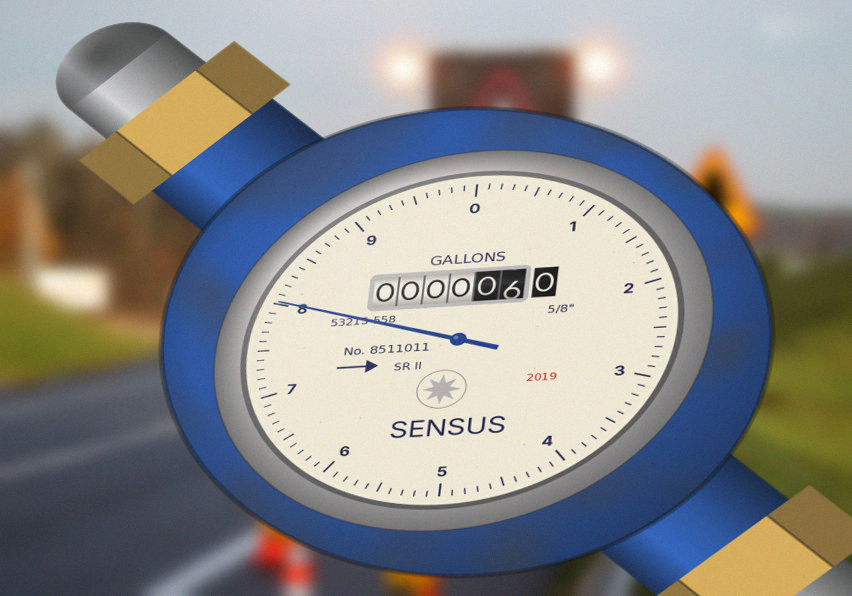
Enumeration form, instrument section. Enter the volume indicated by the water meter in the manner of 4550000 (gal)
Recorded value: 58.0 (gal)
